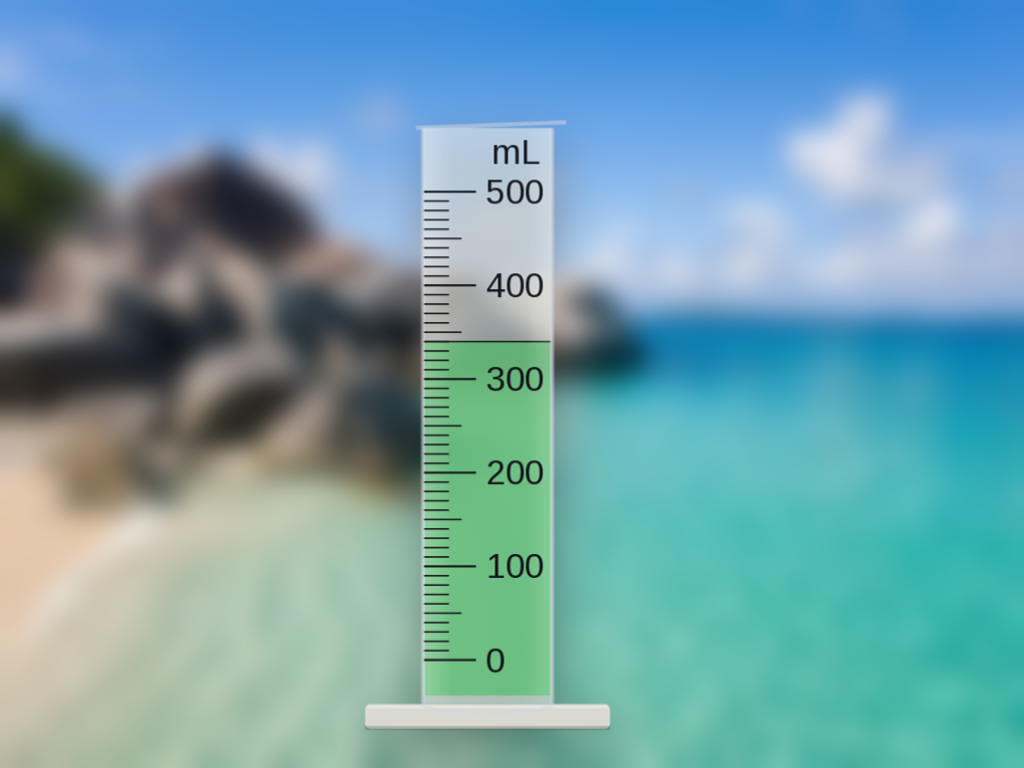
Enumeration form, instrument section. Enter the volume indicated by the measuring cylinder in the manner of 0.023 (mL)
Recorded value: 340 (mL)
